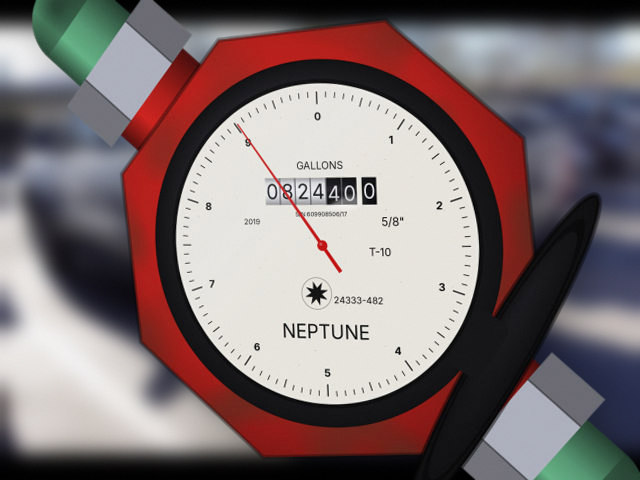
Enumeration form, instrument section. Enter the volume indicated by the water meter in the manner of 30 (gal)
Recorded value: 824399.0 (gal)
